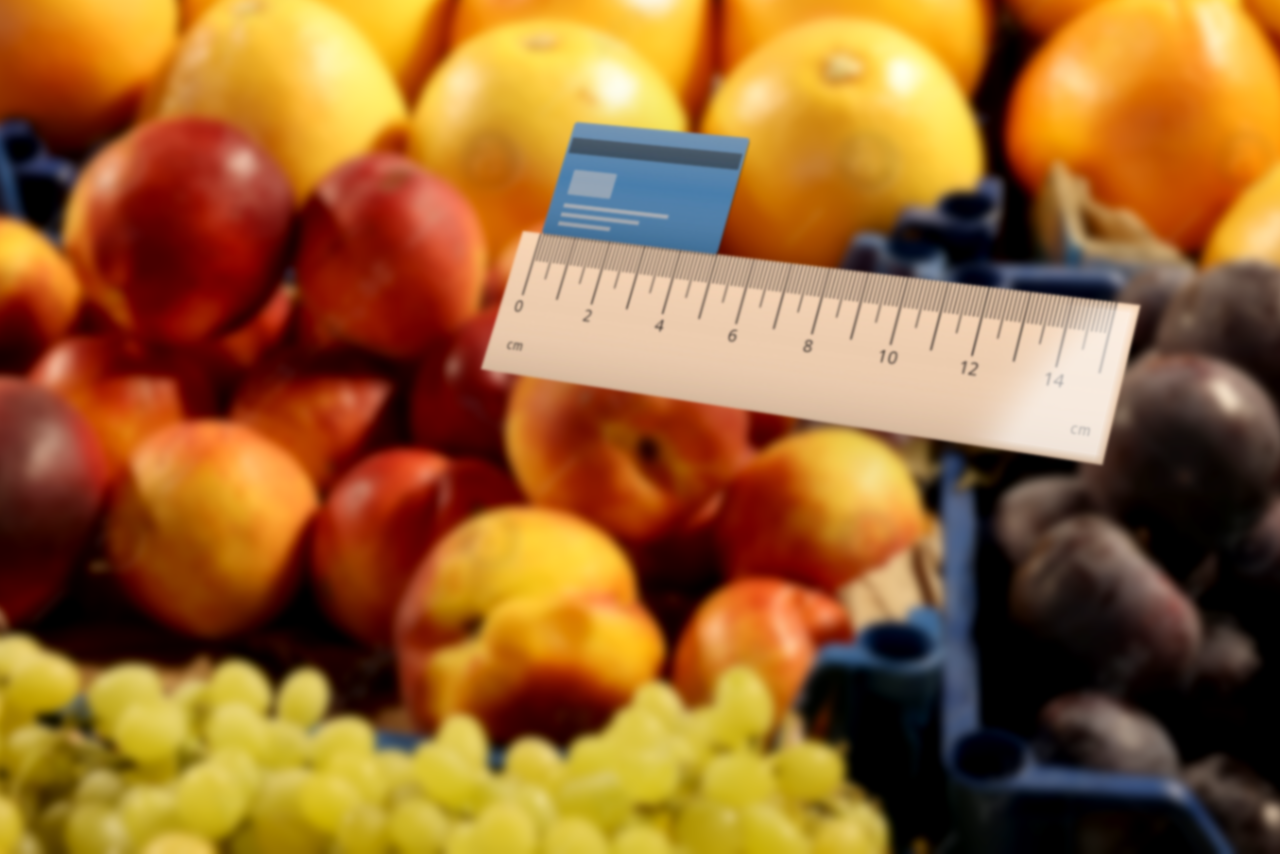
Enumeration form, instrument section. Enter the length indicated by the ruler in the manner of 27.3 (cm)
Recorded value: 5 (cm)
